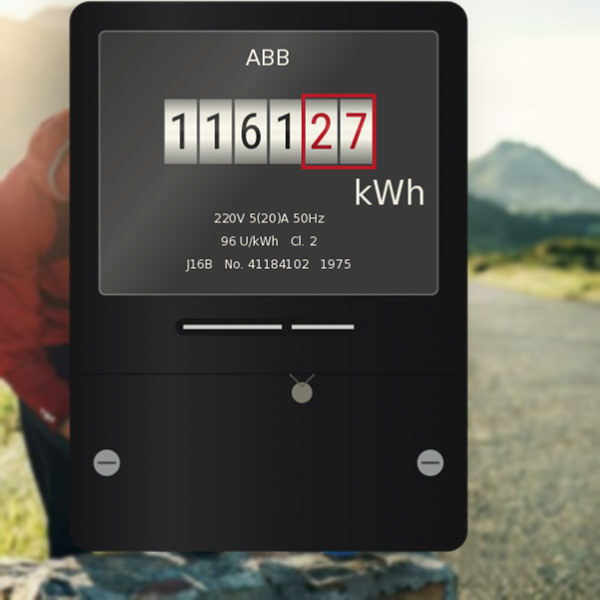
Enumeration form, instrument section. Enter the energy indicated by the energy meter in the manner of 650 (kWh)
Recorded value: 1161.27 (kWh)
